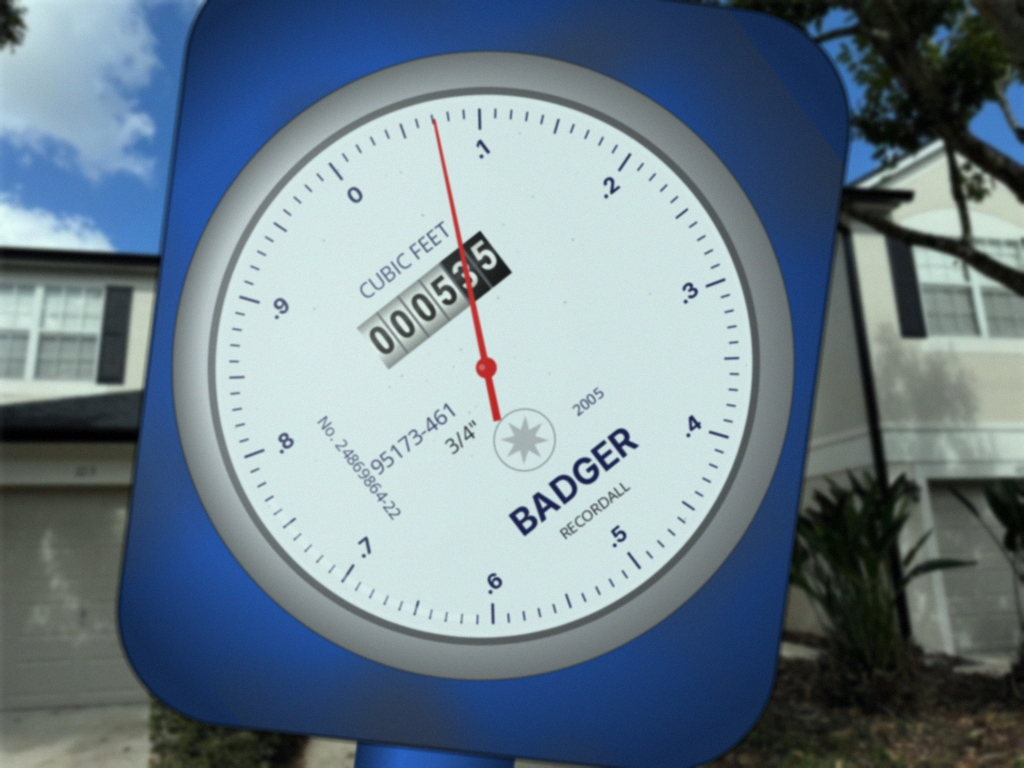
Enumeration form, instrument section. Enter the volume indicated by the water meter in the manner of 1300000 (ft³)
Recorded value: 535.07 (ft³)
